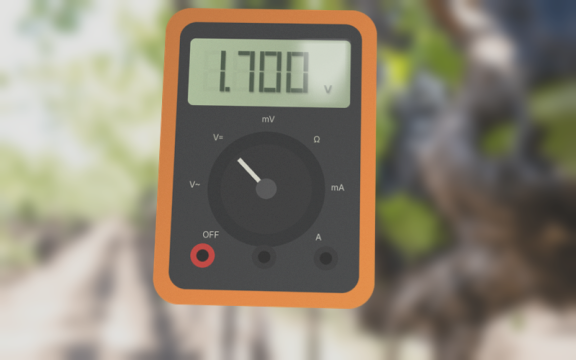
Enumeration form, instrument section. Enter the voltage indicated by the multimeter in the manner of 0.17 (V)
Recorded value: 1.700 (V)
